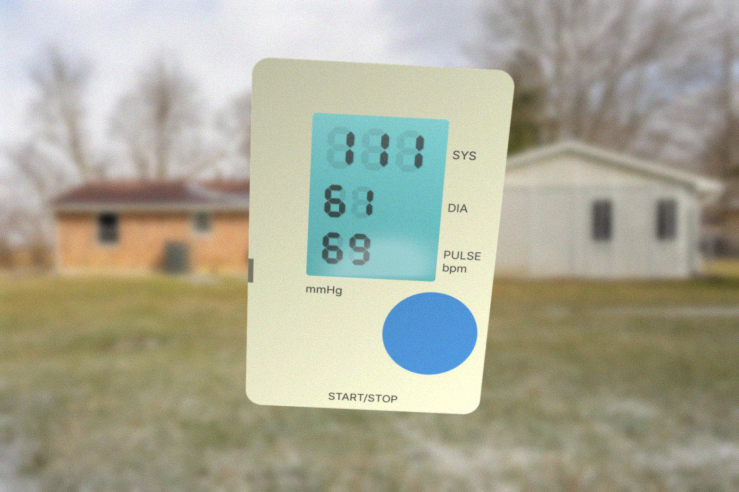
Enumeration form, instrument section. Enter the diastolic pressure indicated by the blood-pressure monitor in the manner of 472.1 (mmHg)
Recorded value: 61 (mmHg)
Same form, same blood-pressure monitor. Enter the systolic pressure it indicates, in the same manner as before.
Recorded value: 111 (mmHg)
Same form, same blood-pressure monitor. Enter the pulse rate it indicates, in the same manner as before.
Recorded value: 69 (bpm)
